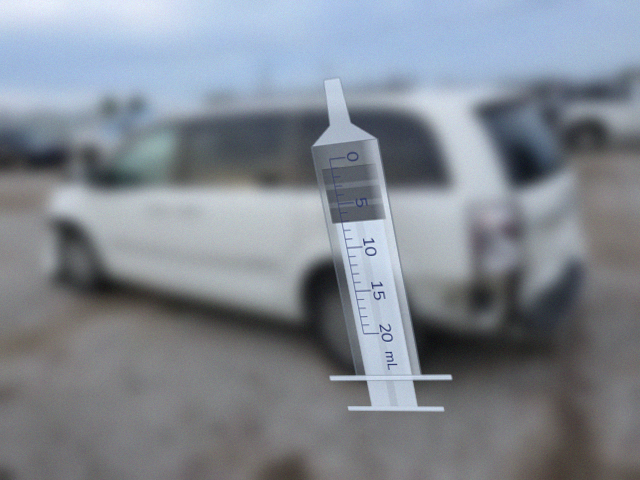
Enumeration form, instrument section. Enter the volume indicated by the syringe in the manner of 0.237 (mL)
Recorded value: 1 (mL)
